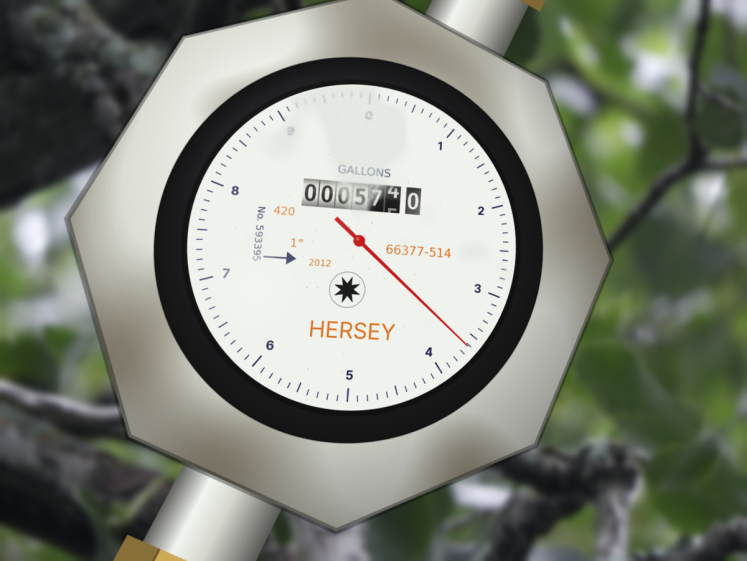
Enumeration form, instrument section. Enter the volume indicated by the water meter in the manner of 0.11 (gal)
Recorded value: 5743.6 (gal)
